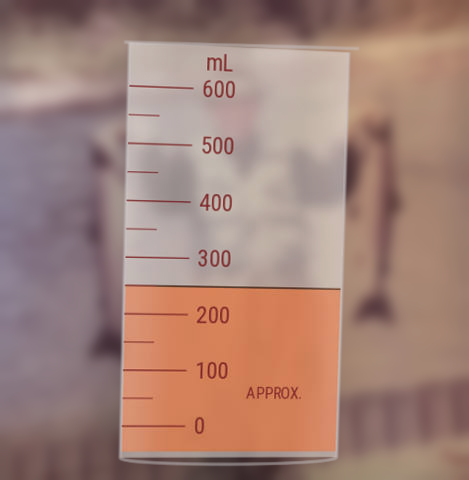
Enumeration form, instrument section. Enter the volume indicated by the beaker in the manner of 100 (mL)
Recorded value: 250 (mL)
